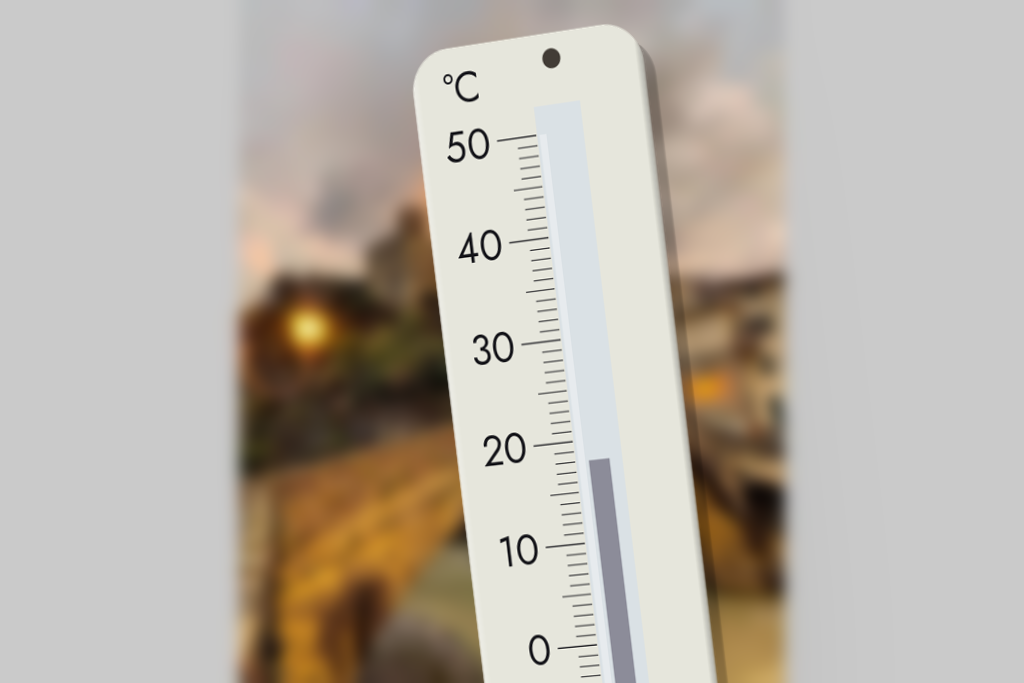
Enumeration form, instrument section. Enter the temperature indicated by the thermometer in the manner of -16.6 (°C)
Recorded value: 18 (°C)
